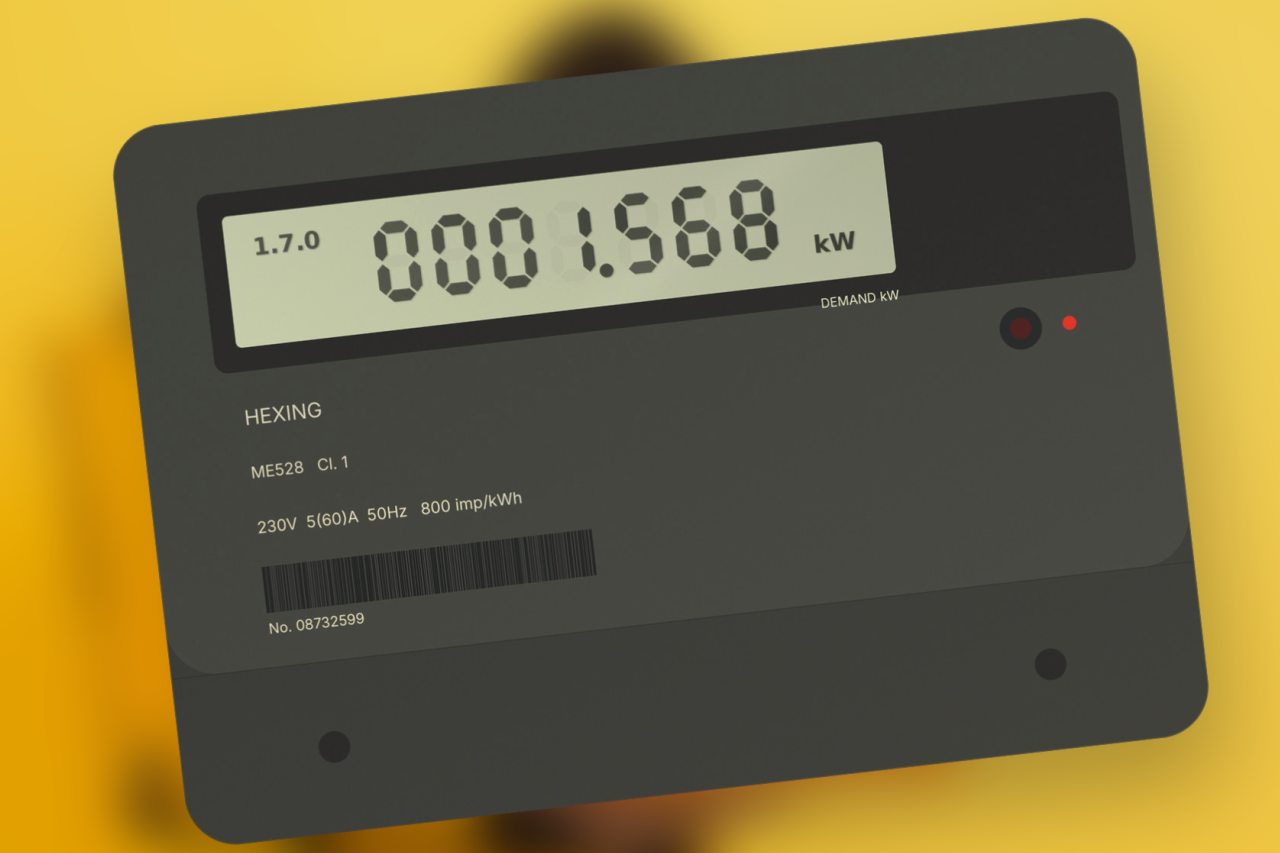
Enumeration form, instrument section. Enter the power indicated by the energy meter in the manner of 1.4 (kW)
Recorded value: 1.568 (kW)
